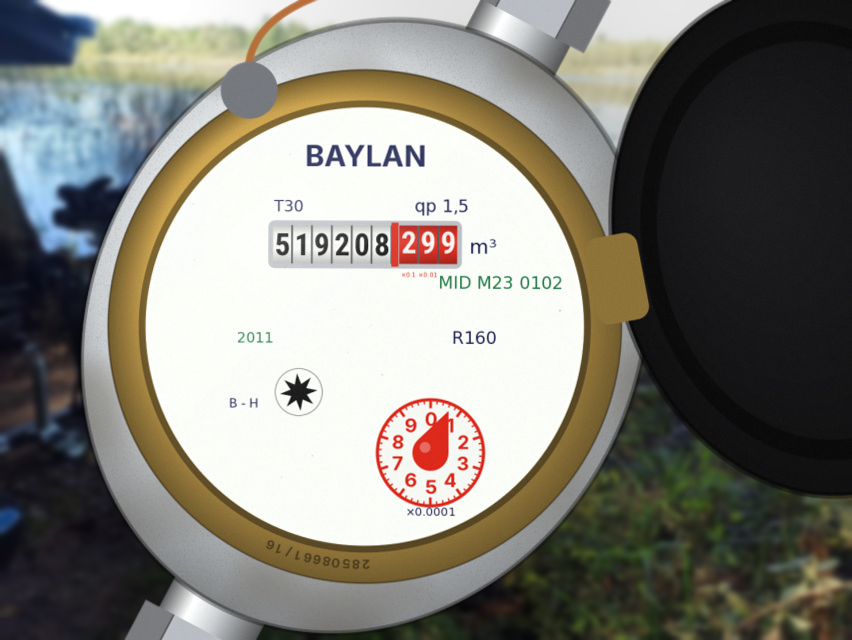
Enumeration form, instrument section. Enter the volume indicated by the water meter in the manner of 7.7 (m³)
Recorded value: 519208.2990 (m³)
